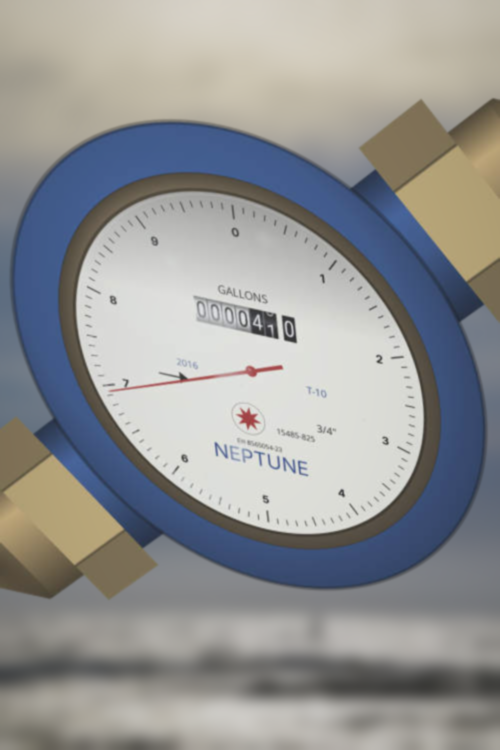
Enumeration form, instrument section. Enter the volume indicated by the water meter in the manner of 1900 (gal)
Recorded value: 406.9 (gal)
